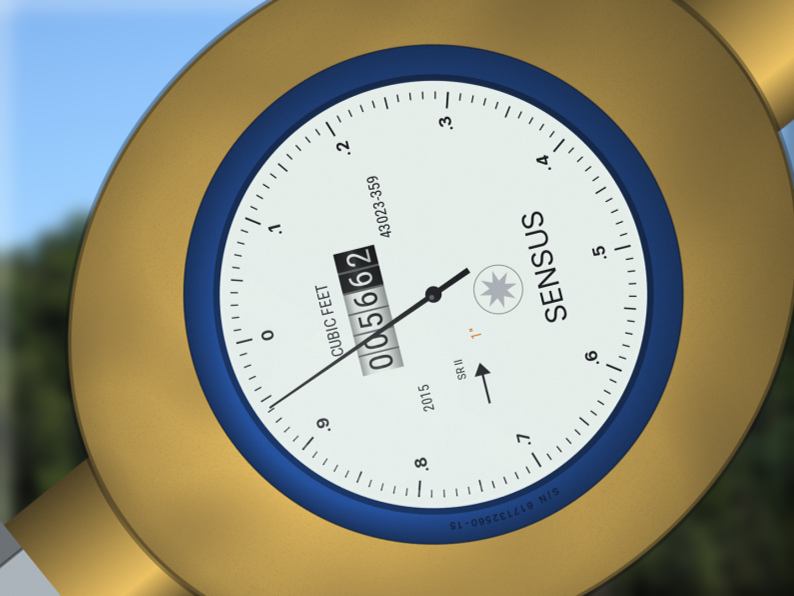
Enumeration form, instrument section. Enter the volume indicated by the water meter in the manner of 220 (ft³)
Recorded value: 5661.94 (ft³)
